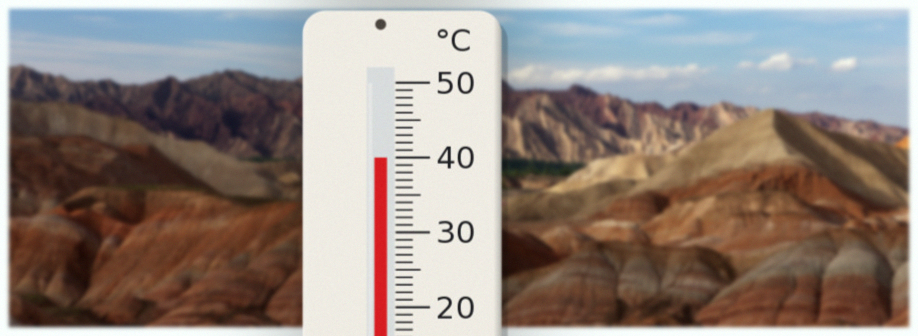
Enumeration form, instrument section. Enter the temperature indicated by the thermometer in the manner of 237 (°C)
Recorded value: 40 (°C)
